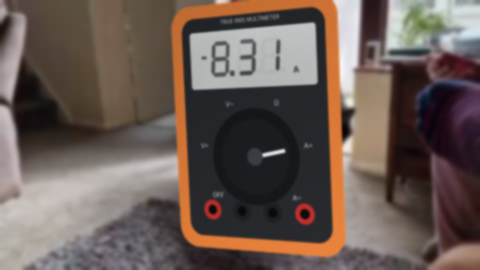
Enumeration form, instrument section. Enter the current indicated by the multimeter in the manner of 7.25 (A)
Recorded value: -8.31 (A)
